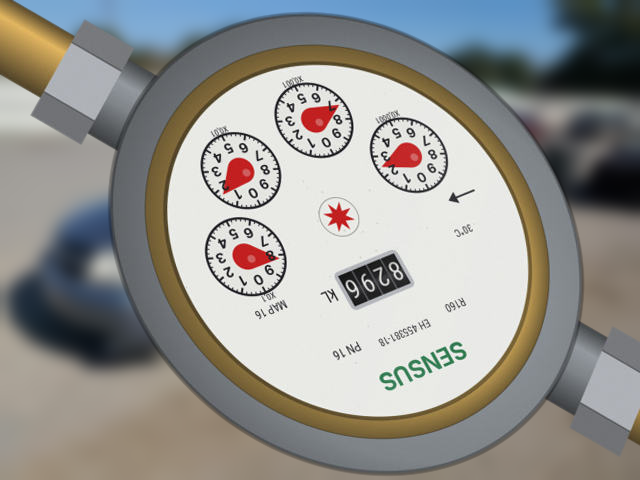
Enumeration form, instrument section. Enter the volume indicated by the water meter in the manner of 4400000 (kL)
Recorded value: 8296.8172 (kL)
